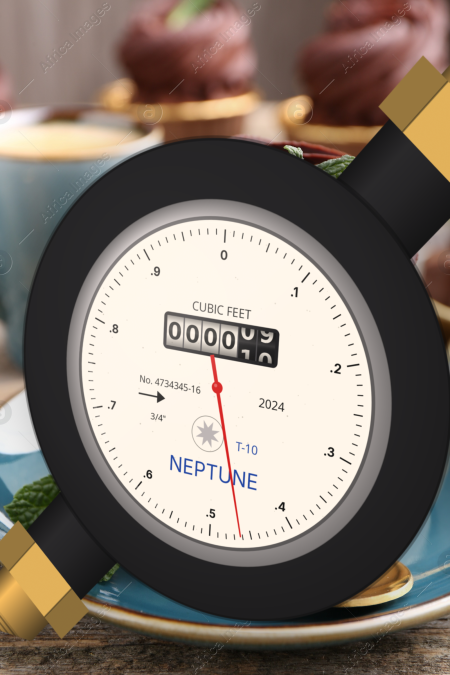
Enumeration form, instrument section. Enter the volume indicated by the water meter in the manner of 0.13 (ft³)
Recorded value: 9.46 (ft³)
